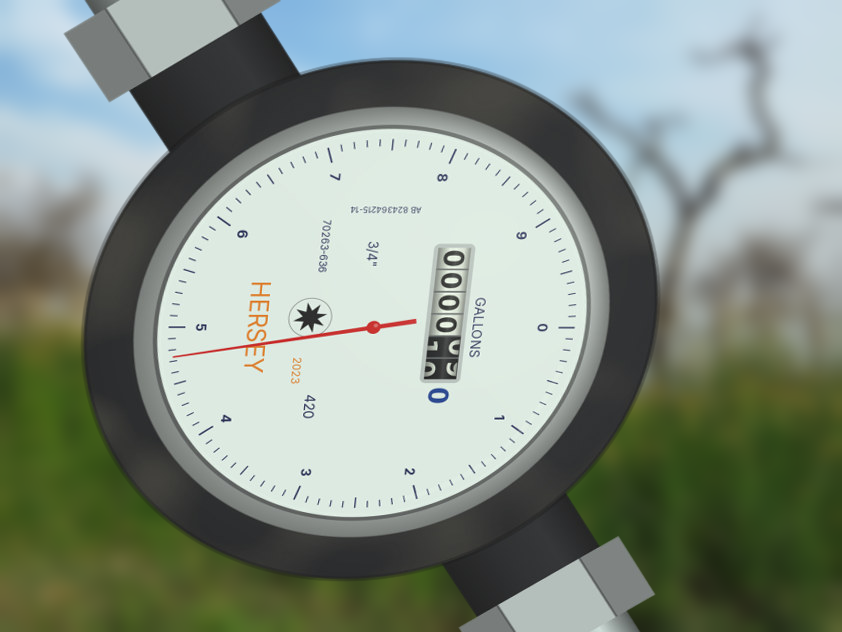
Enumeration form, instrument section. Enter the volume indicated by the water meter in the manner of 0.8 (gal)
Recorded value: 94.7 (gal)
